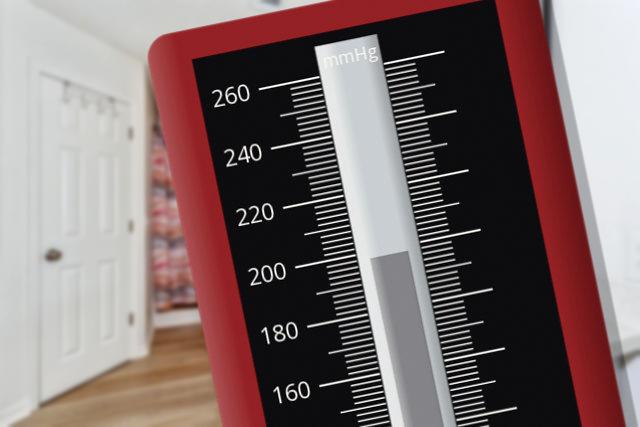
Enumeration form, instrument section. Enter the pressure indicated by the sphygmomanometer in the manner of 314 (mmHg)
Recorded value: 198 (mmHg)
